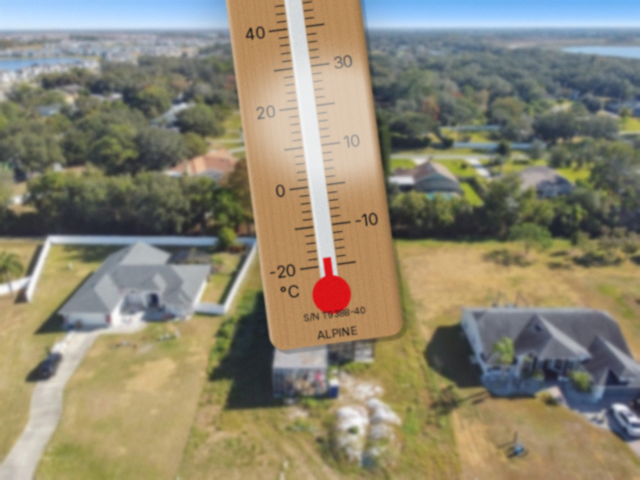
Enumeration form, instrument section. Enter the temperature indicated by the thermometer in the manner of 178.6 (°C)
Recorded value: -18 (°C)
